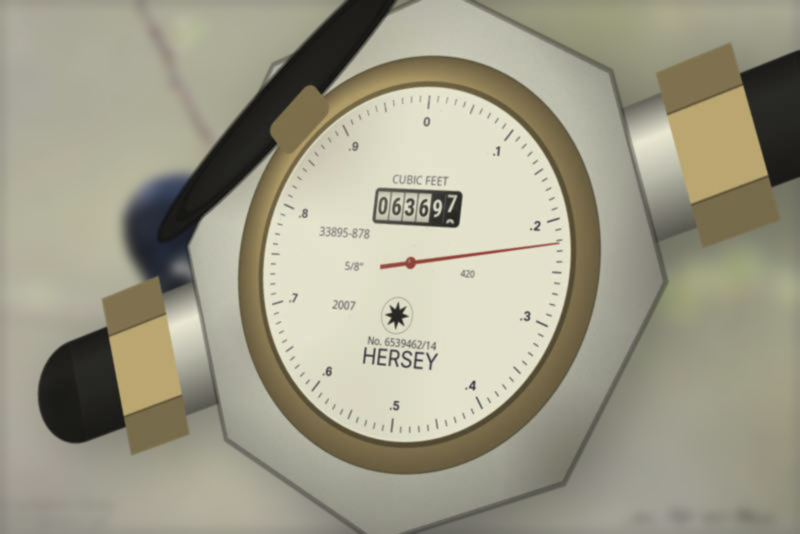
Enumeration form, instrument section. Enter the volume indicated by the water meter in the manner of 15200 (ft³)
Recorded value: 63697.22 (ft³)
